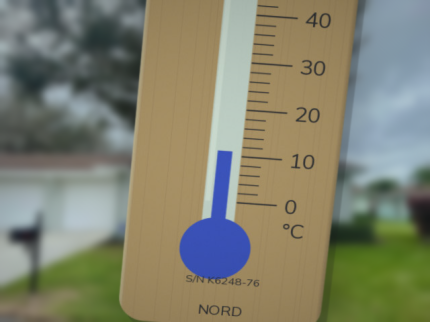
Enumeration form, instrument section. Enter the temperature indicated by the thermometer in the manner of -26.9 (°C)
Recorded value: 11 (°C)
